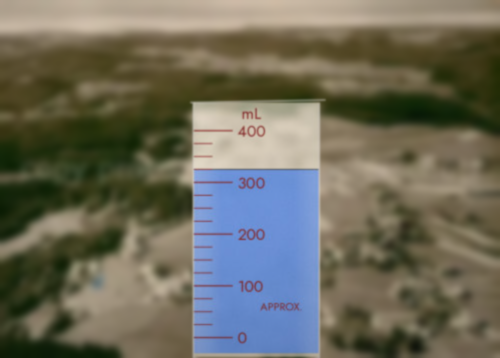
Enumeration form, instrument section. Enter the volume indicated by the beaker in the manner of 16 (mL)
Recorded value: 325 (mL)
